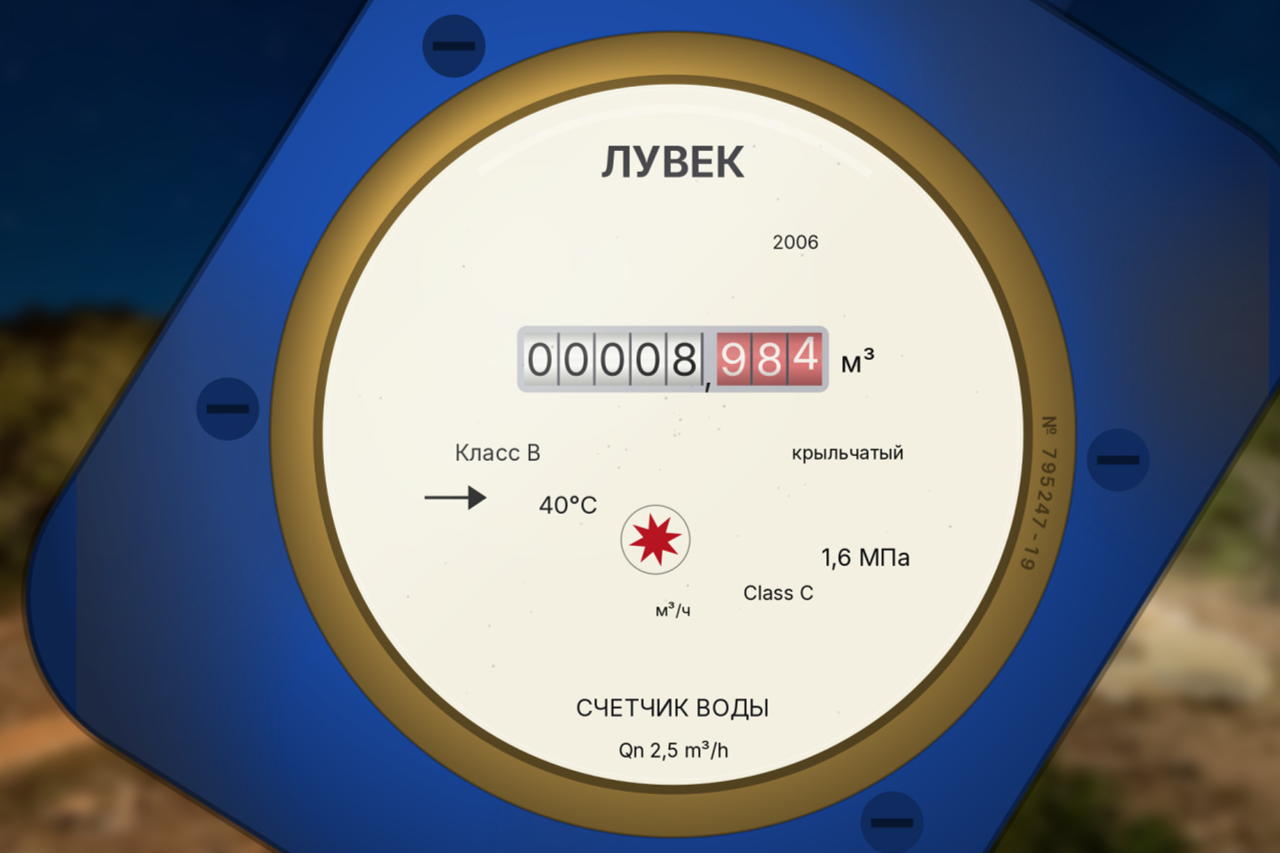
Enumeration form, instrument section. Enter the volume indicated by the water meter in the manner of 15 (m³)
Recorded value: 8.984 (m³)
